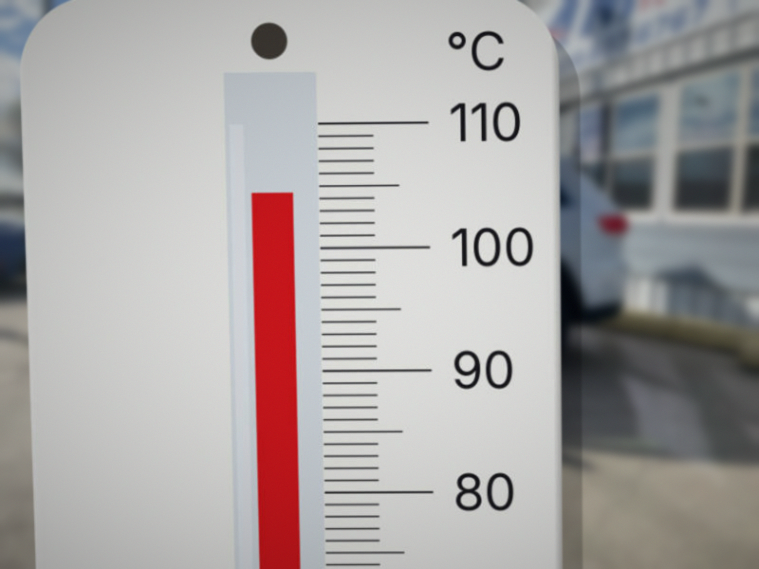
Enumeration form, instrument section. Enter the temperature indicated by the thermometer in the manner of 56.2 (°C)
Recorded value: 104.5 (°C)
